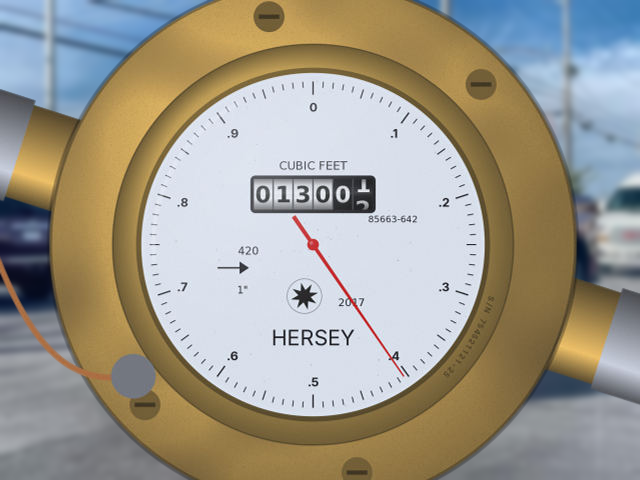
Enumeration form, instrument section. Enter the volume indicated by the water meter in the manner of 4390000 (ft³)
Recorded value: 13001.40 (ft³)
